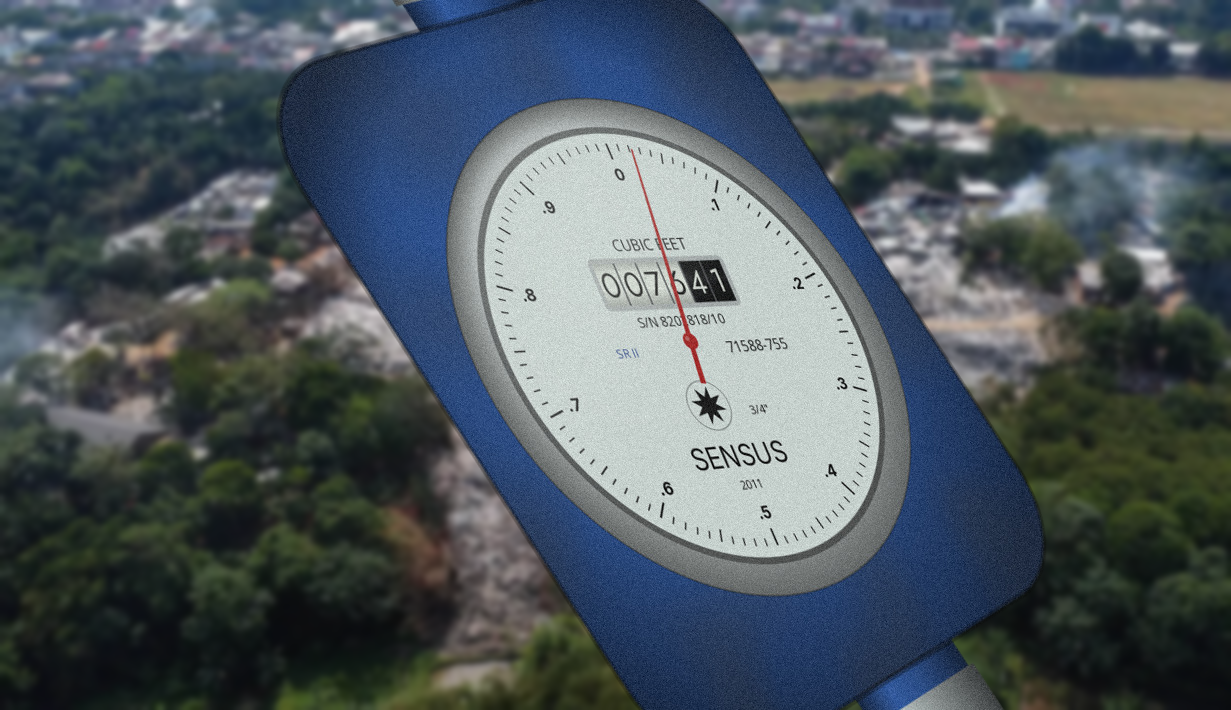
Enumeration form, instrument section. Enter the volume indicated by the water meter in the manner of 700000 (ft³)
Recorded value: 7641.02 (ft³)
